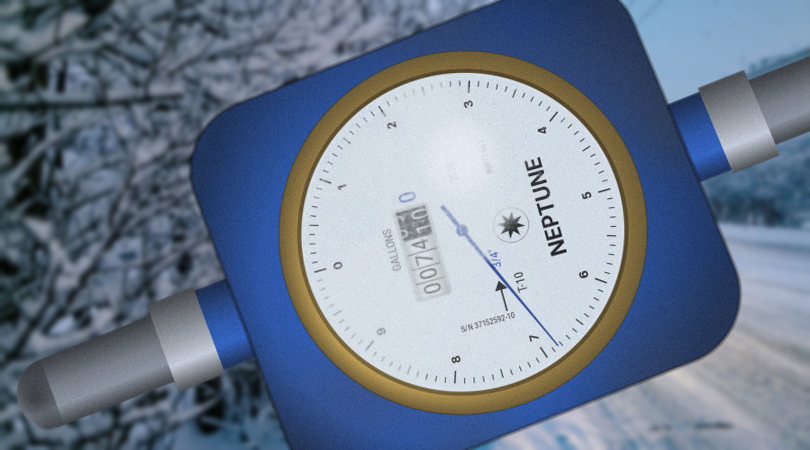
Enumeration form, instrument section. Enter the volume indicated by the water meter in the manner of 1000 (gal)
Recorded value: 74096.8 (gal)
